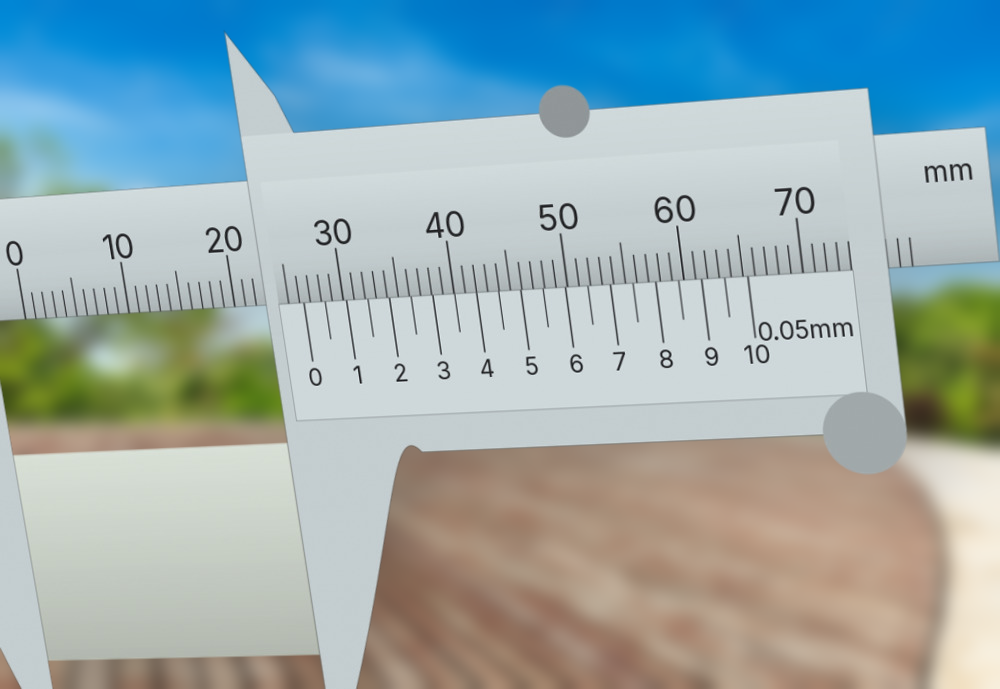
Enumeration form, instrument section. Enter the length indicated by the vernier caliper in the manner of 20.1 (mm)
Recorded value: 26.4 (mm)
